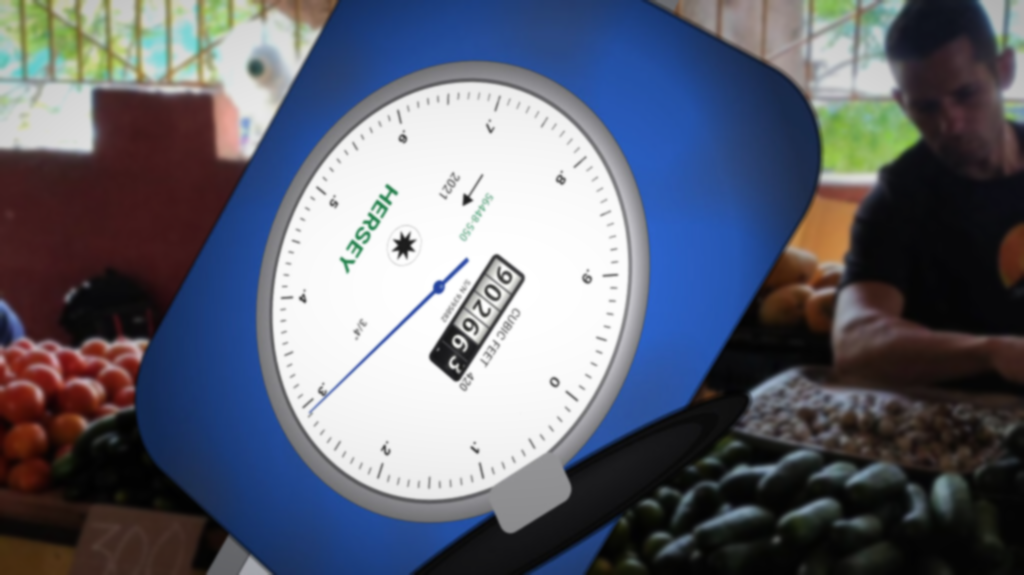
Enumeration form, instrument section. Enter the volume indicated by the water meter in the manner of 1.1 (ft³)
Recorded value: 902663.29 (ft³)
